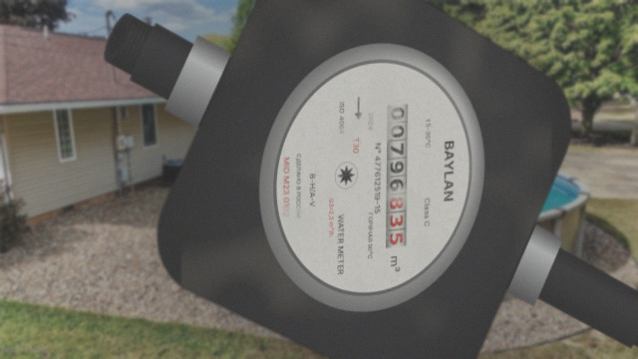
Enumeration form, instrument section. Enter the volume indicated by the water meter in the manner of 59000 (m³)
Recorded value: 796.835 (m³)
